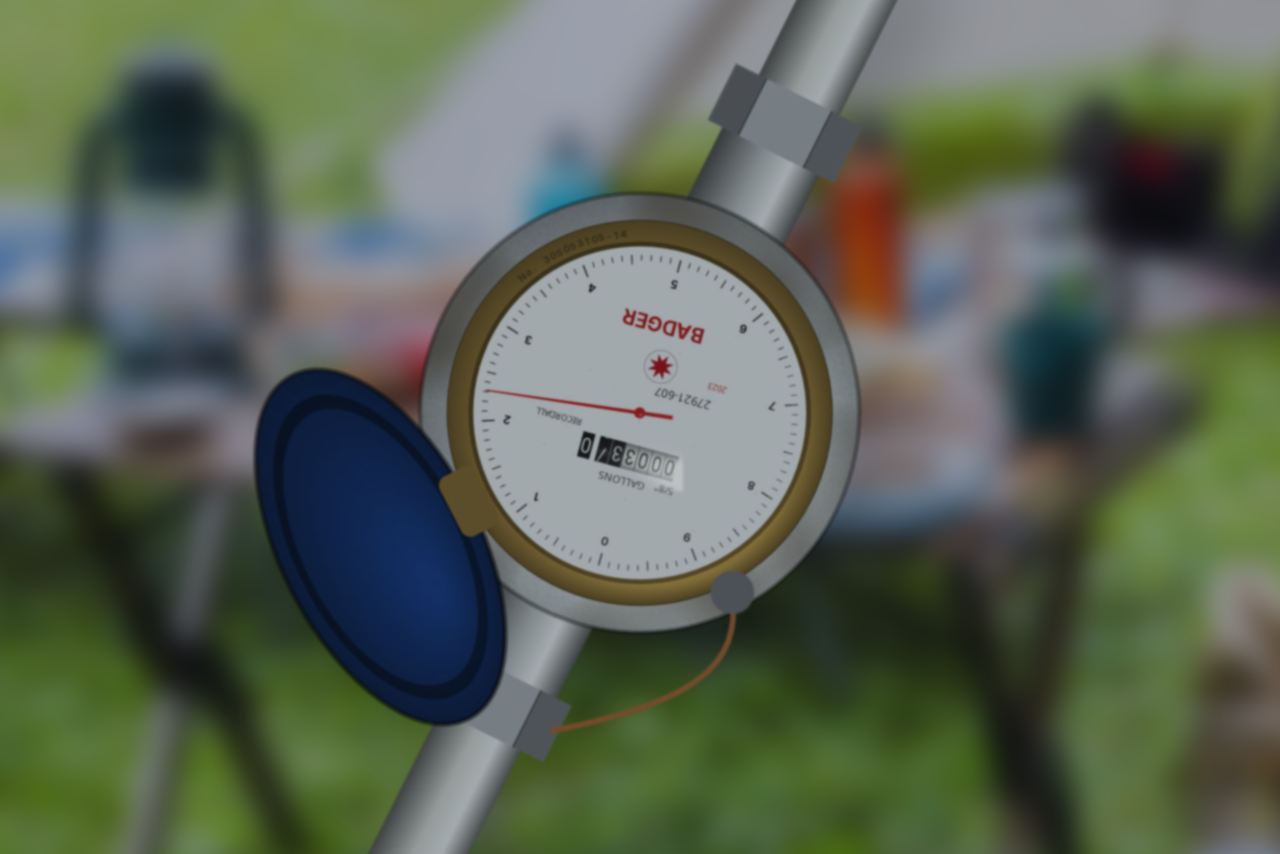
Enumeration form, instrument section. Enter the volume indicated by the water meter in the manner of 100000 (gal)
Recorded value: 3372.3 (gal)
